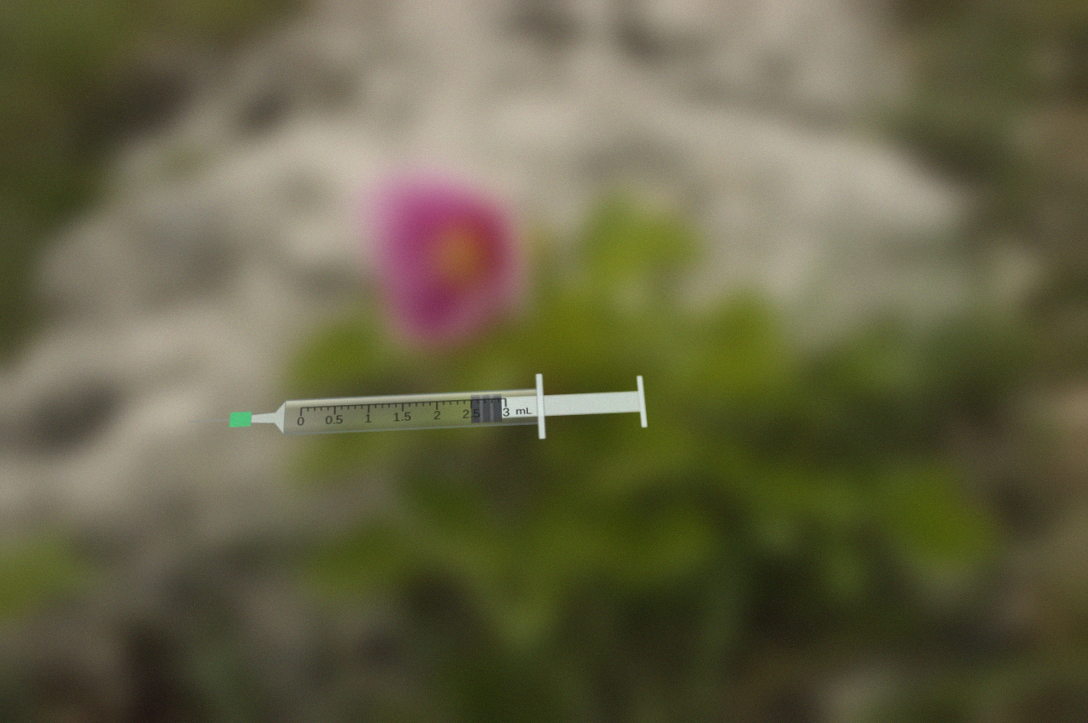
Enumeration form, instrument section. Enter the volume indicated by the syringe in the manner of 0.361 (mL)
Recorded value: 2.5 (mL)
